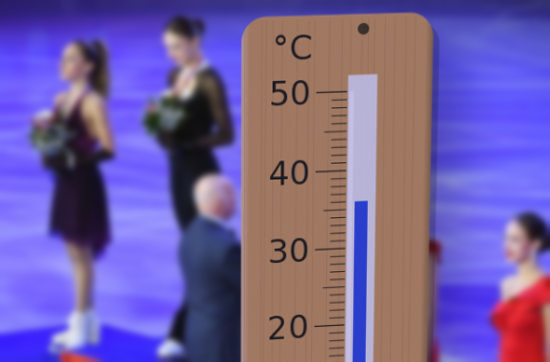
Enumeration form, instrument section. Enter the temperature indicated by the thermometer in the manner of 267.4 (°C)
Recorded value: 36 (°C)
